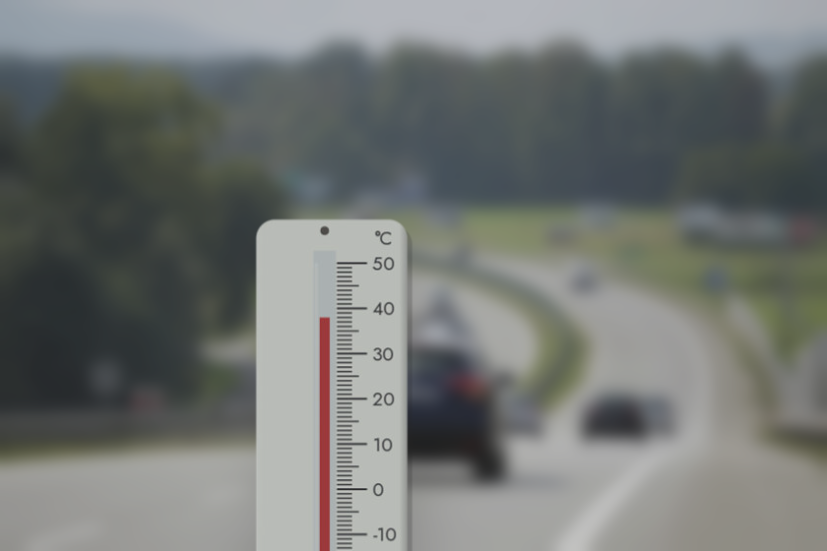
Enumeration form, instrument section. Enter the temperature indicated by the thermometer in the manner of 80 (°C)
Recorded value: 38 (°C)
